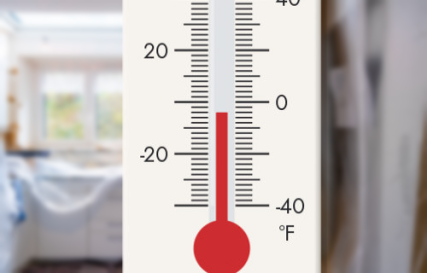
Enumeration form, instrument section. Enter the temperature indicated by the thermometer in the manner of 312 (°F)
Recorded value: -4 (°F)
